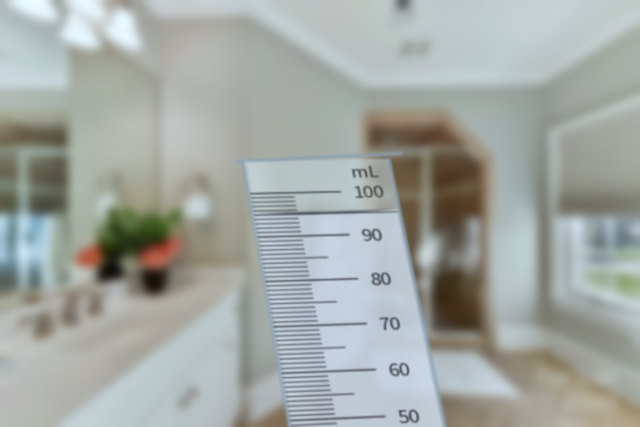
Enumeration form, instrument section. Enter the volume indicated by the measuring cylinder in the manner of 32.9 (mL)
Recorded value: 95 (mL)
